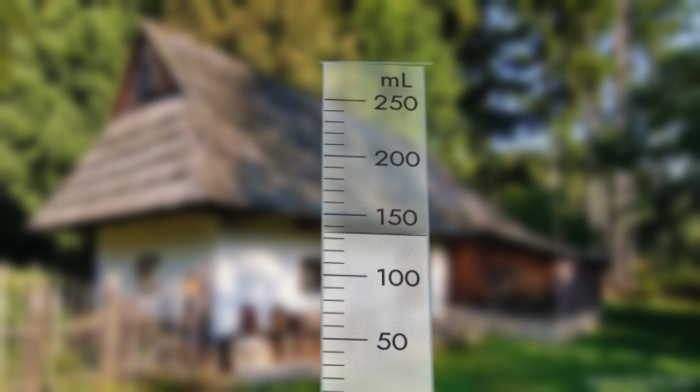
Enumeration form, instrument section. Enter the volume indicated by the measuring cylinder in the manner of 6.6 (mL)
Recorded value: 135 (mL)
